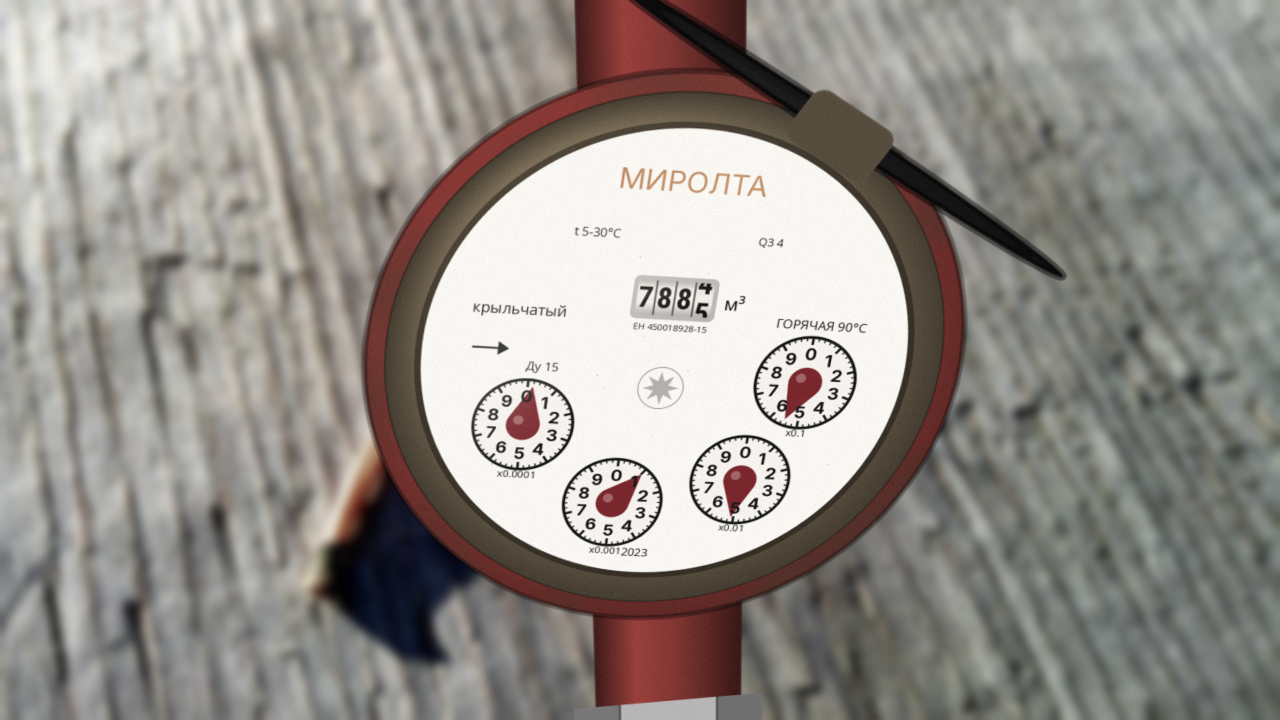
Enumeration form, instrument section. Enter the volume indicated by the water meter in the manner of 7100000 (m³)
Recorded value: 7884.5510 (m³)
